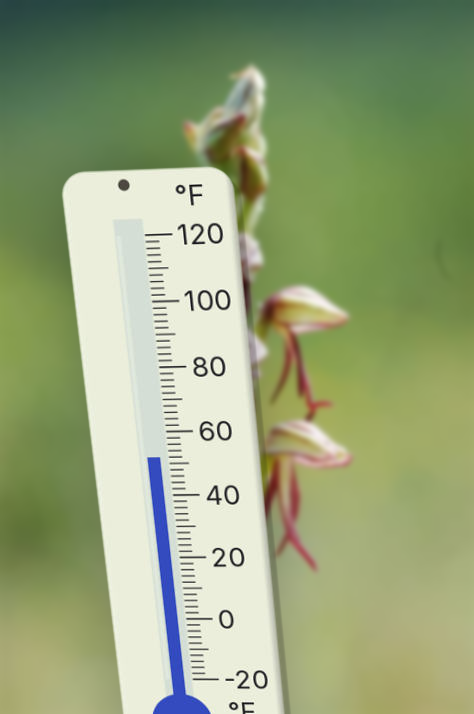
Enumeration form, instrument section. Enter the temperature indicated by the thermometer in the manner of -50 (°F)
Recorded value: 52 (°F)
